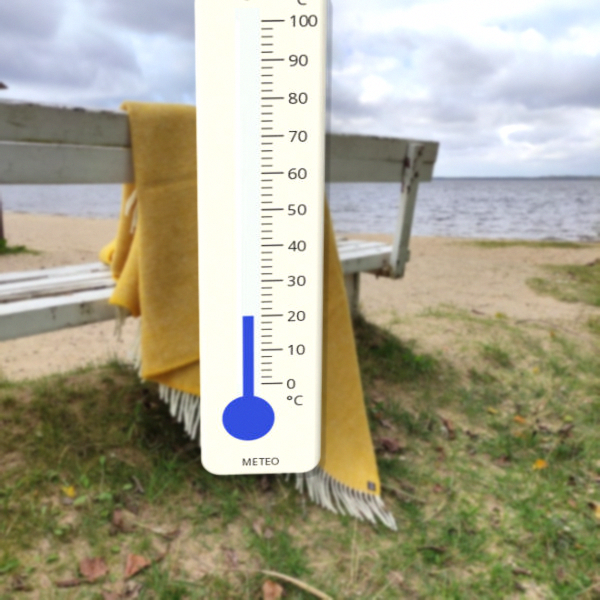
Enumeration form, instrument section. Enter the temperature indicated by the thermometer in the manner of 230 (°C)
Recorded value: 20 (°C)
